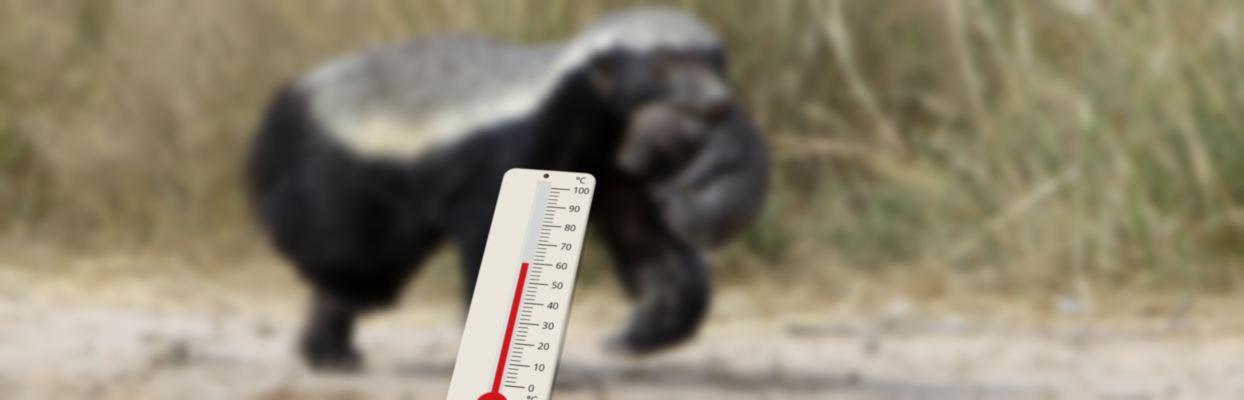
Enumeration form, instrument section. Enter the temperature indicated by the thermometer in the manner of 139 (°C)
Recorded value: 60 (°C)
